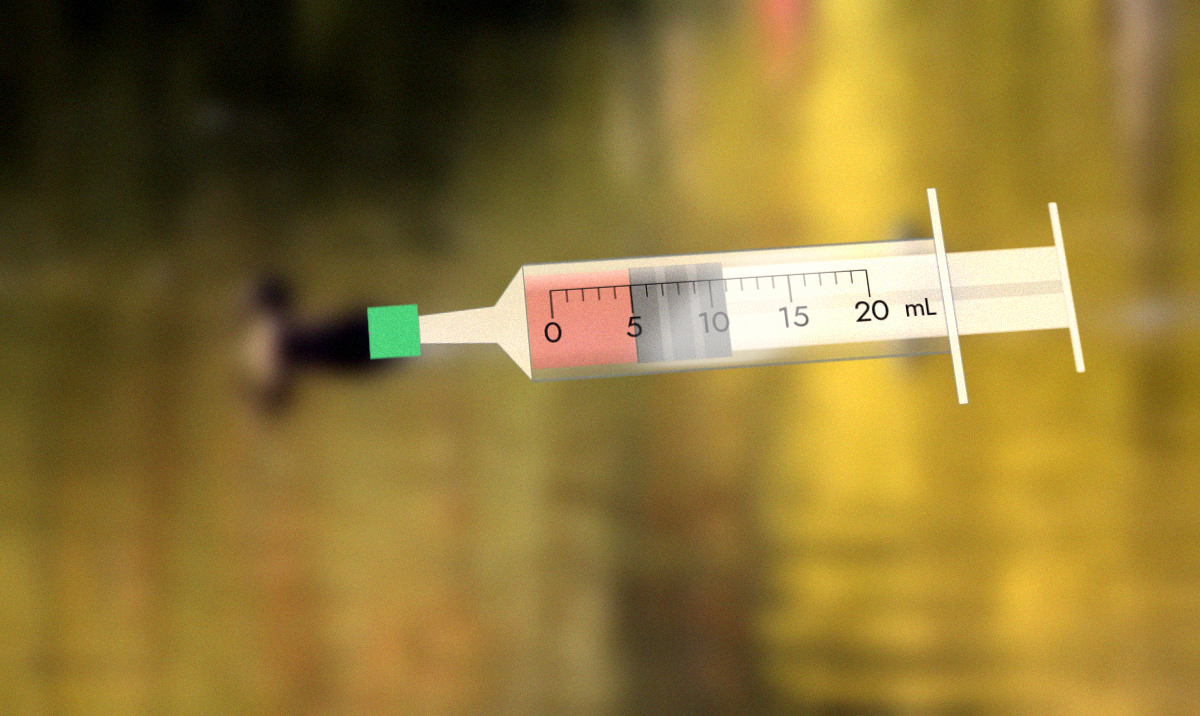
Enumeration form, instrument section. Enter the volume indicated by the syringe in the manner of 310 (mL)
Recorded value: 5 (mL)
